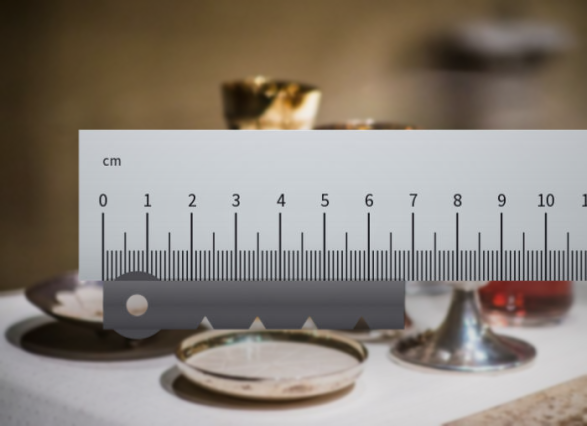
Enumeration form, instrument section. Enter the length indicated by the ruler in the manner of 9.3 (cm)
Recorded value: 6.8 (cm)
